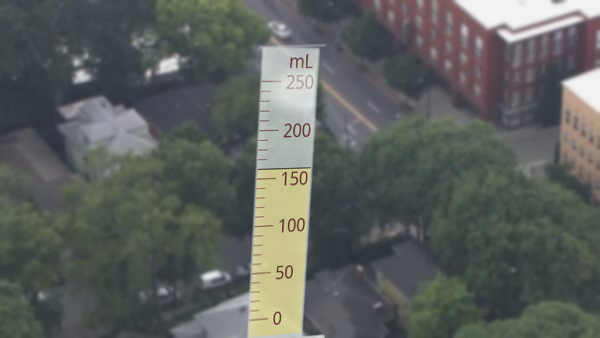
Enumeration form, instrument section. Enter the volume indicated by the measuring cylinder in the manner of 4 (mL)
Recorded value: 160 (mL)
